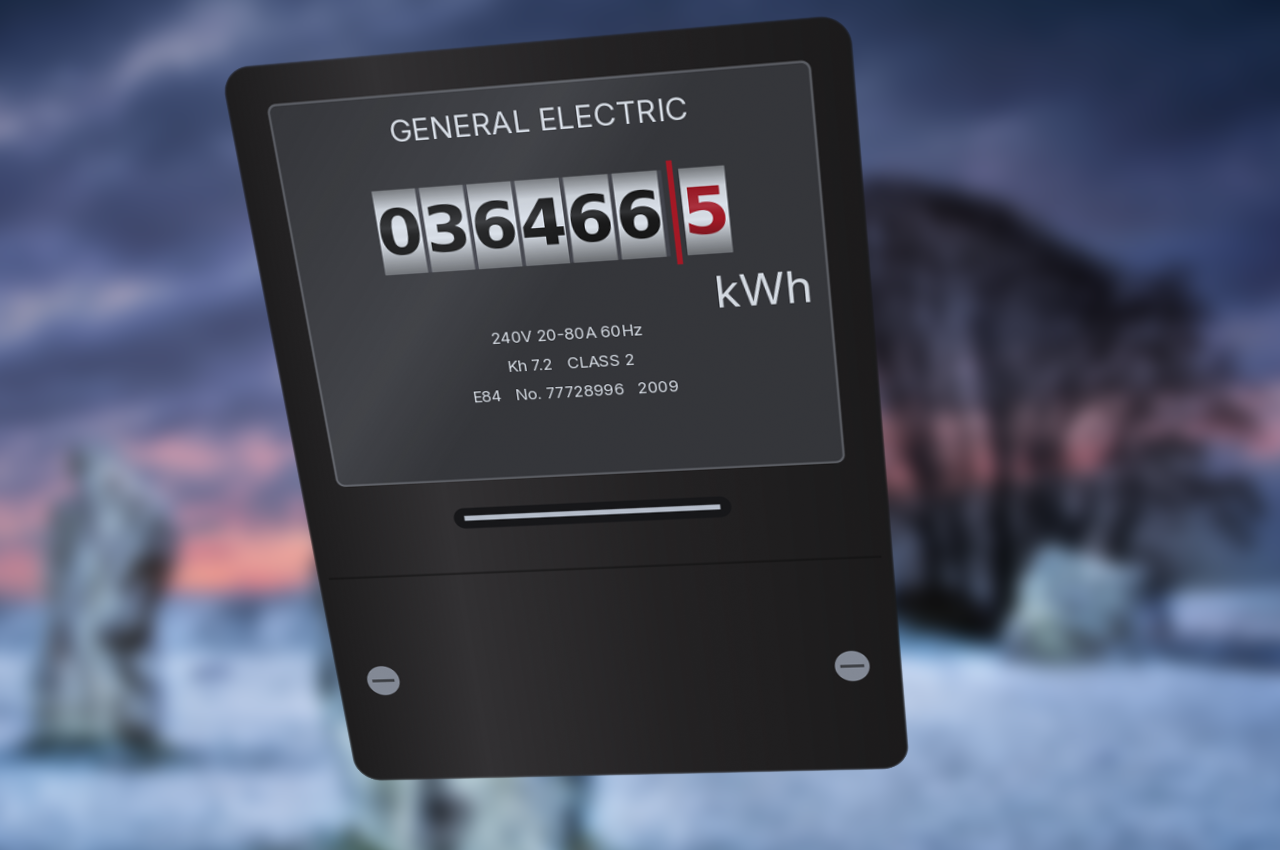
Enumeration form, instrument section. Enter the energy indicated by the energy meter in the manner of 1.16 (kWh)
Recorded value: 36466.5 (kWh)
